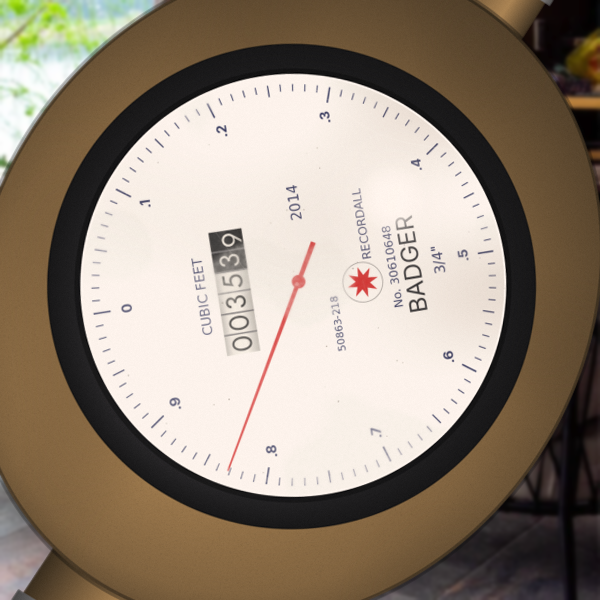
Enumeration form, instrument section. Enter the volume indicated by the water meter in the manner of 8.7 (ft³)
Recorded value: 3538.83 (ft³)
